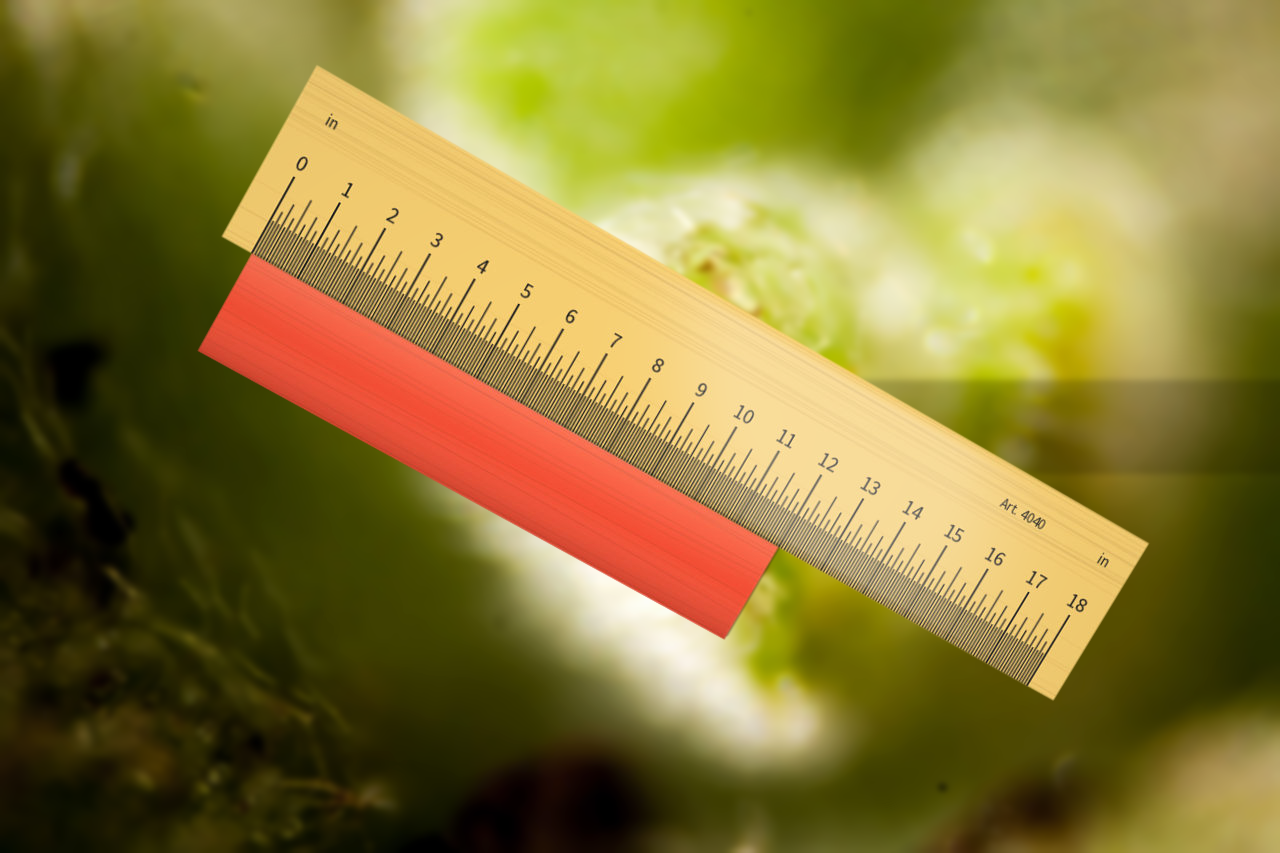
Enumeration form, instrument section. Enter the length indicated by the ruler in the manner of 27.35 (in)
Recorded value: 12 (in)
